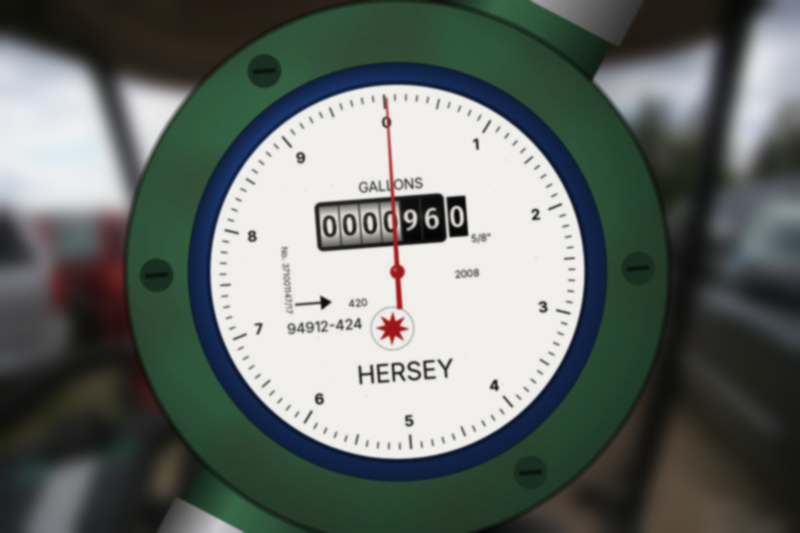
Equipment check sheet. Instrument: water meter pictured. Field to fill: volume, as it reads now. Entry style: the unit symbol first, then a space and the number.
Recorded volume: gal 960.0
